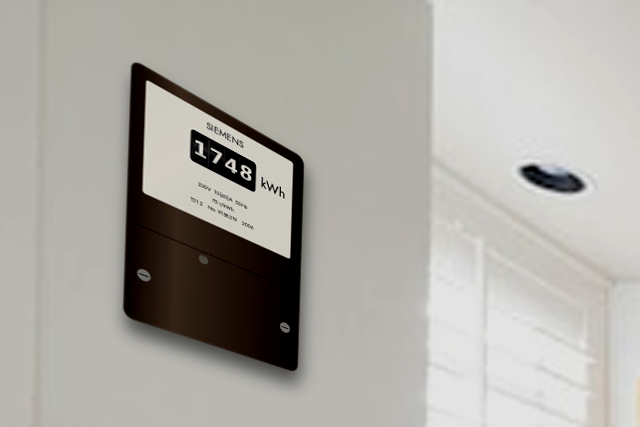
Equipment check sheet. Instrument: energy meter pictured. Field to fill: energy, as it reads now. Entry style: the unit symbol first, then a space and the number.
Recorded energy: kWh 1748
